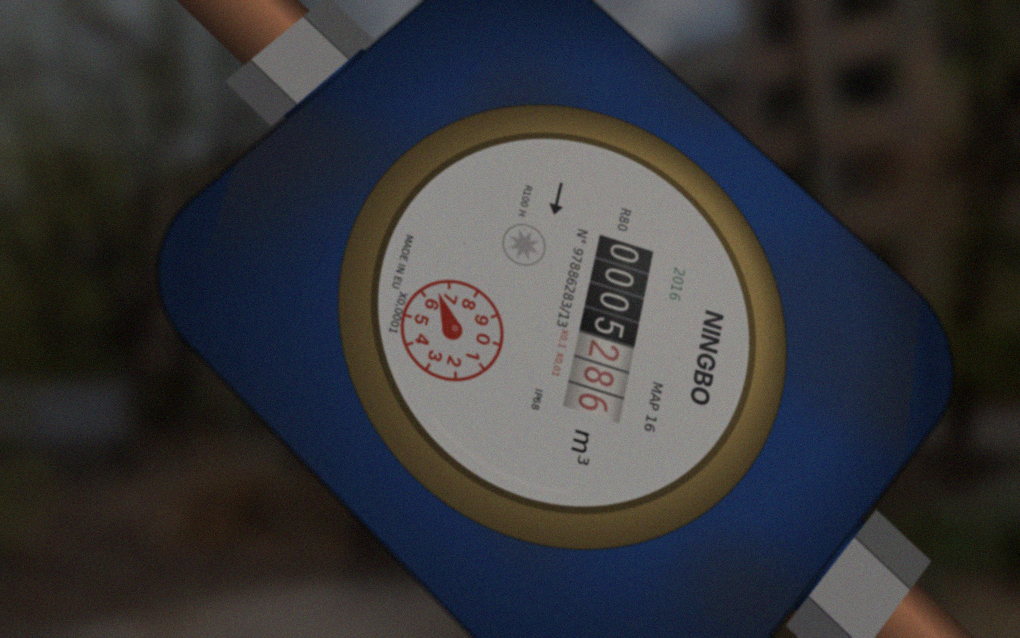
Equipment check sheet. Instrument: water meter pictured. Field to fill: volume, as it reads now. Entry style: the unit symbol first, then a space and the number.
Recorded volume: m³ 5.2866
